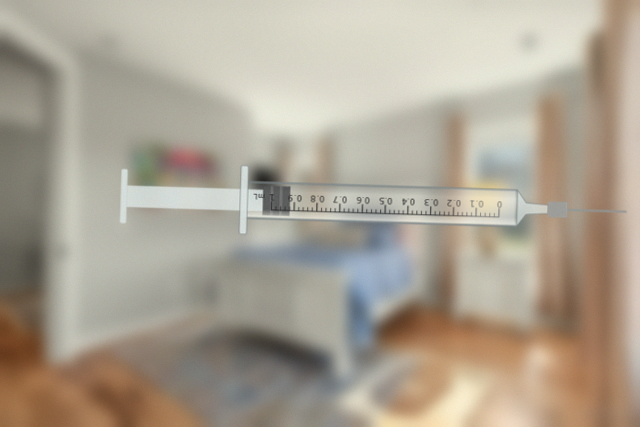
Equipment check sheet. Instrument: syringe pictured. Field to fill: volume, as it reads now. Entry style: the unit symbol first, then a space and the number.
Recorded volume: mL 0.92
